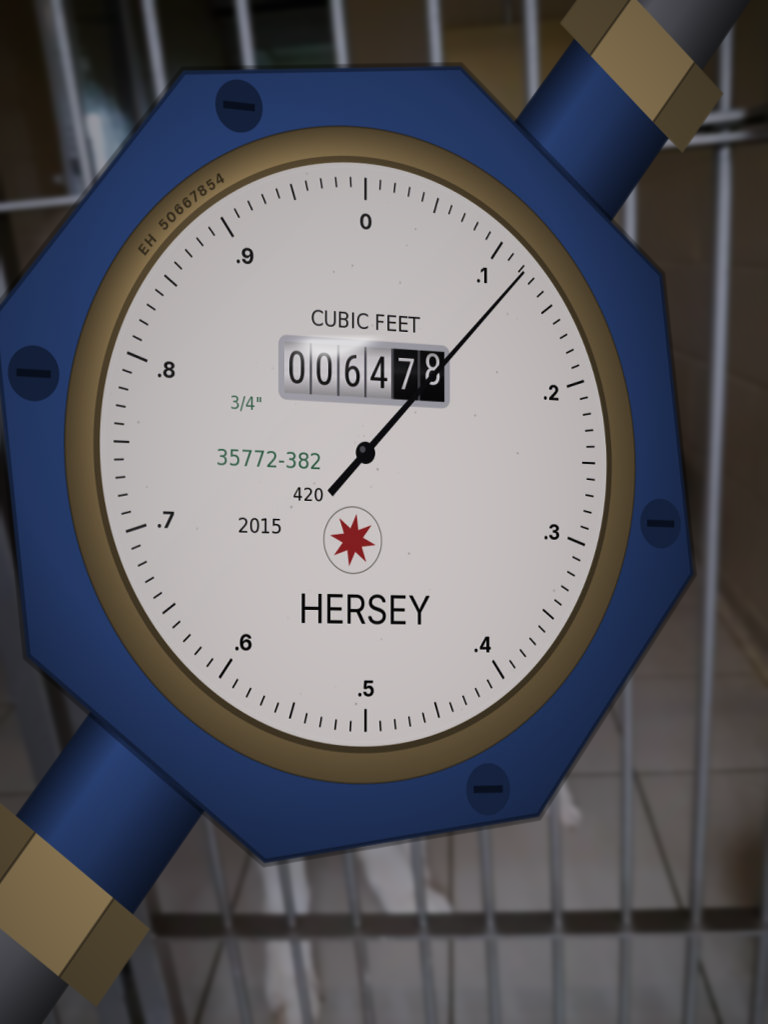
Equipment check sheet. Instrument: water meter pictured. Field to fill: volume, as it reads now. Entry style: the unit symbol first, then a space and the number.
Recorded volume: ft³ 6478.12
